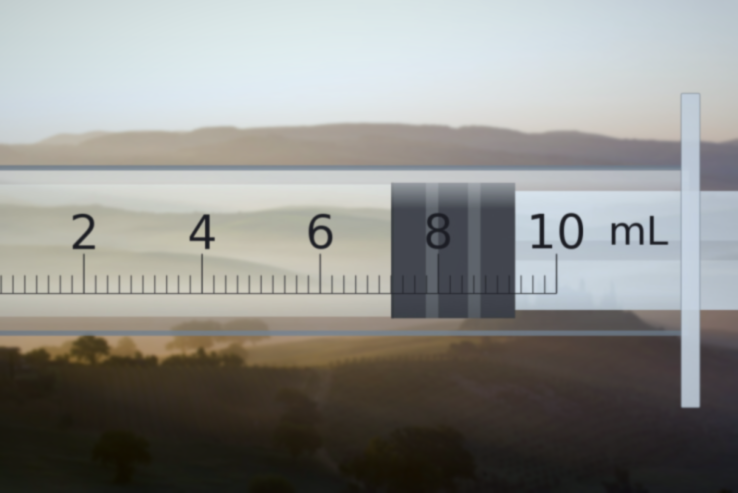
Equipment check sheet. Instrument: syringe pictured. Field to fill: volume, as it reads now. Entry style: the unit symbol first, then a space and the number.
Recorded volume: mL 7.2
